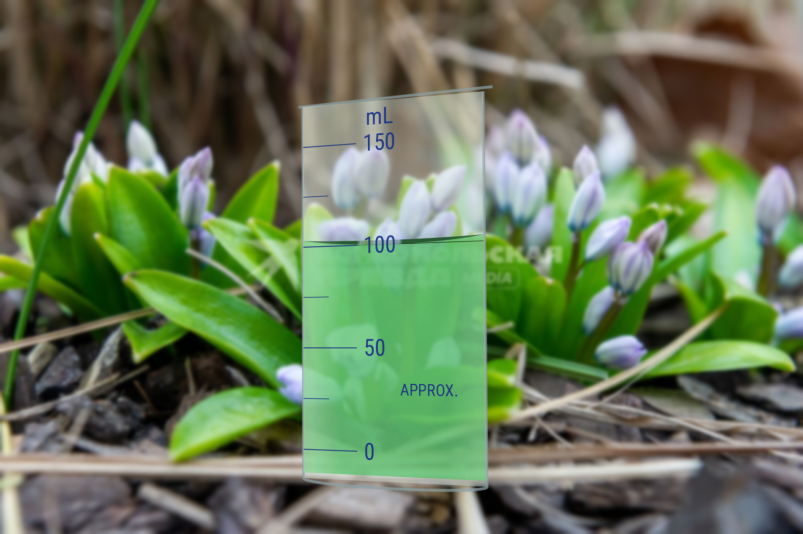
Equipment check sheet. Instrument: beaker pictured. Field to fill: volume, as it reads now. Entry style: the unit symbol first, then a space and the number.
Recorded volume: mL 100
